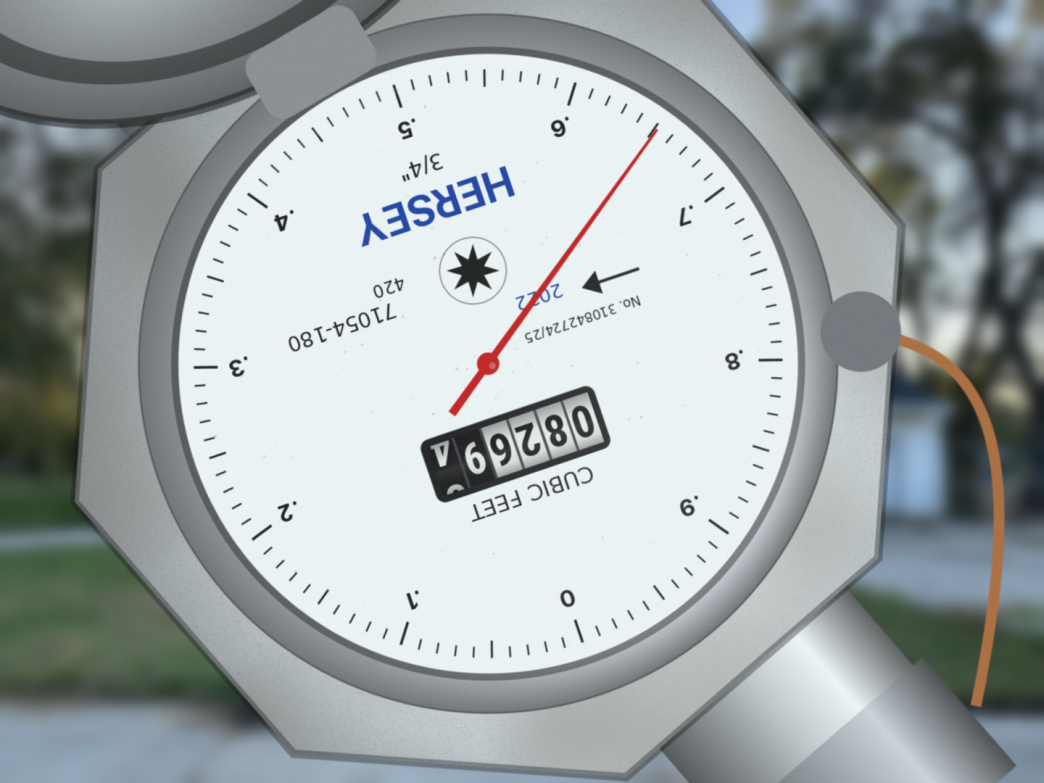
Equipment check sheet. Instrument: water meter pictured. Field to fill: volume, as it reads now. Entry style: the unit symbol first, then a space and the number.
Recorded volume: ft³ 82693.65
